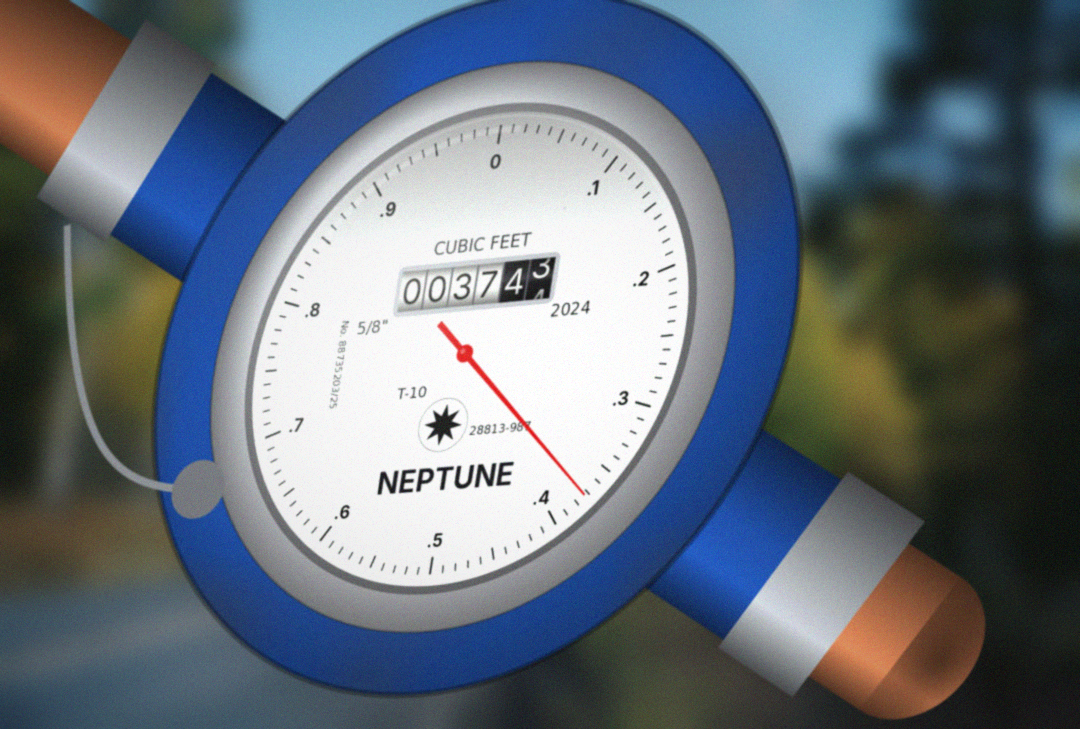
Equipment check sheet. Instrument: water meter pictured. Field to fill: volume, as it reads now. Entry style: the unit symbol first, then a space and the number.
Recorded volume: ft³ 3743.37
